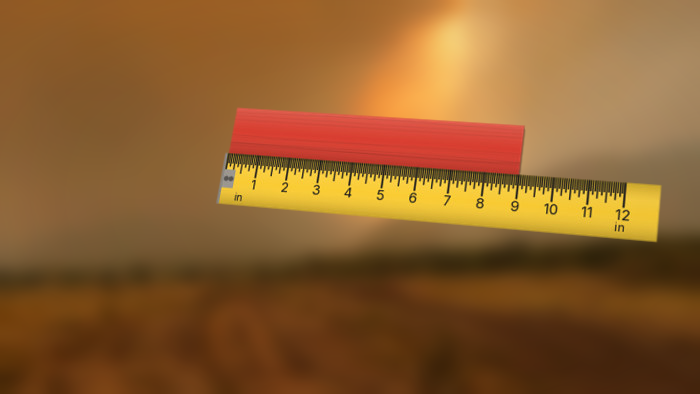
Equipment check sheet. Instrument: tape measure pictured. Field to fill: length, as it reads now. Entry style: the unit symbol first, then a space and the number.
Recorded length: in 9
